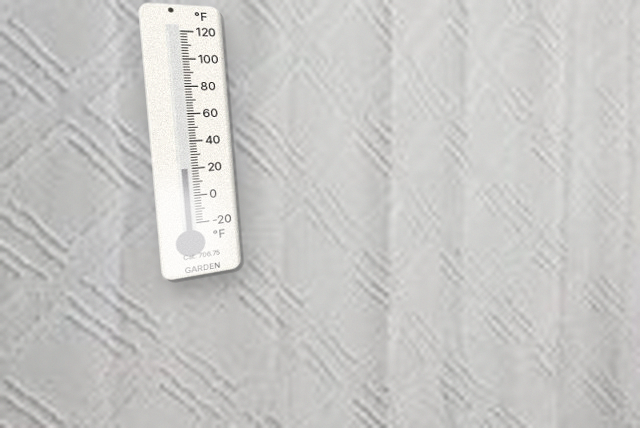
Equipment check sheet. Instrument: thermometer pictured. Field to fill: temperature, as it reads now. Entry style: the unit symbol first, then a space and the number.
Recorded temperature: °F 20
